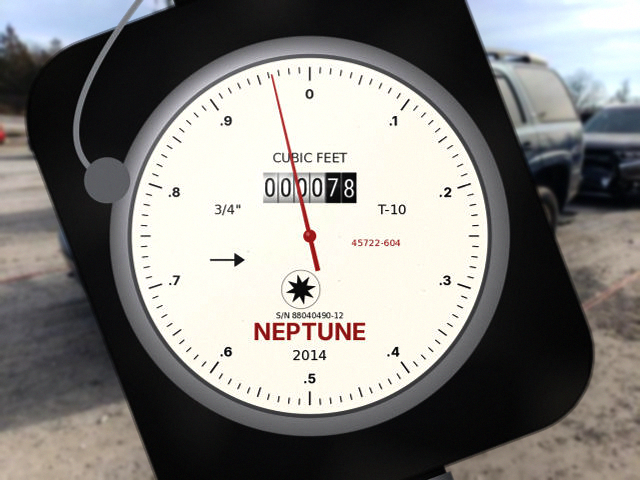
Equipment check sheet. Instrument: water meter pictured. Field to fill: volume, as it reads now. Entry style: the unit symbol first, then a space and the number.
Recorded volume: ft³ 77.96
